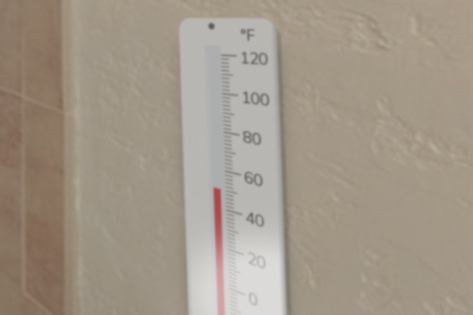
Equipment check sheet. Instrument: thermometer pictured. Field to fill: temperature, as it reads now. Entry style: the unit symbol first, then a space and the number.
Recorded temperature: °F 50
